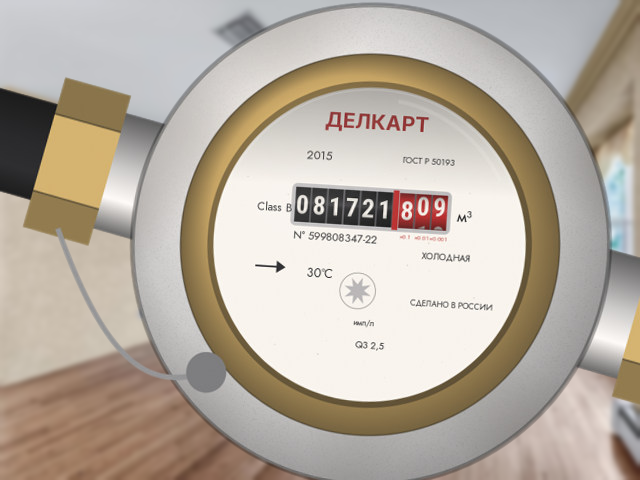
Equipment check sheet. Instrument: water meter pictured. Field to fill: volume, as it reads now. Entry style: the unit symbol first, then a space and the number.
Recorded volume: m³ 81721.809
